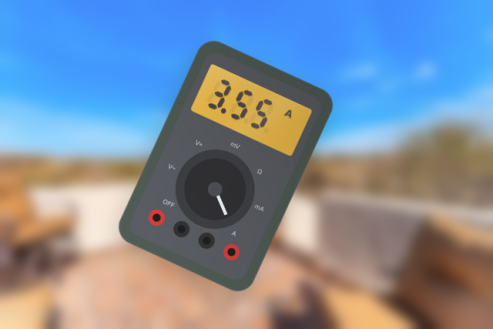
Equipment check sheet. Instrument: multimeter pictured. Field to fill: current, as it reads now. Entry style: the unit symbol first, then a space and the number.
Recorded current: A 3.55
